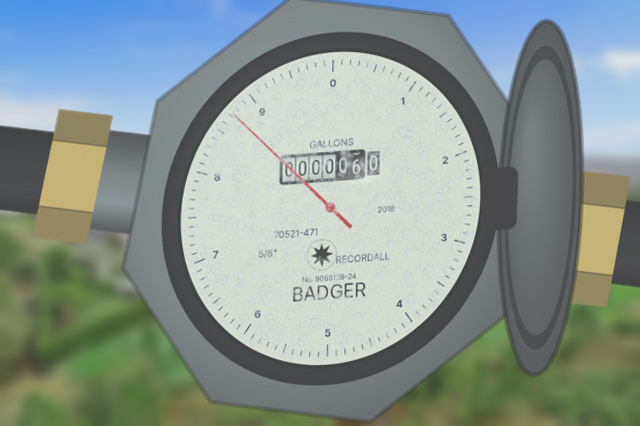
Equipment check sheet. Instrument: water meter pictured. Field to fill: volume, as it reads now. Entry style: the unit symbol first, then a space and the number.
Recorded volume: gal 58.7
